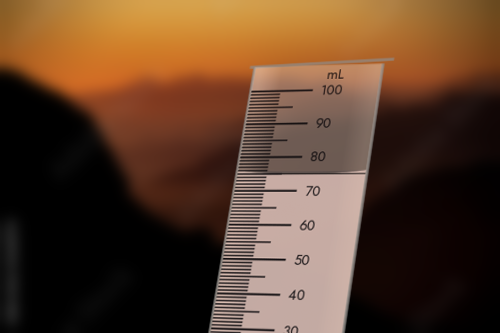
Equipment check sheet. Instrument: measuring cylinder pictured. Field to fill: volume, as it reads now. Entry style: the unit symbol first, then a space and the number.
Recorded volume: mL 75
